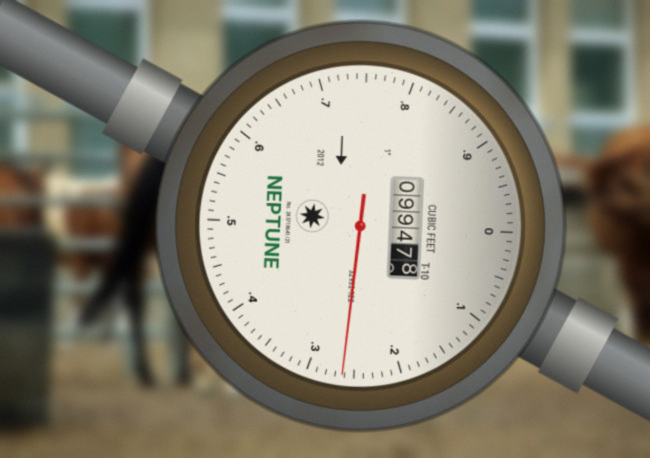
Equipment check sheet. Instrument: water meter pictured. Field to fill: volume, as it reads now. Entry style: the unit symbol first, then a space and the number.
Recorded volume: ft³ 99478.26
